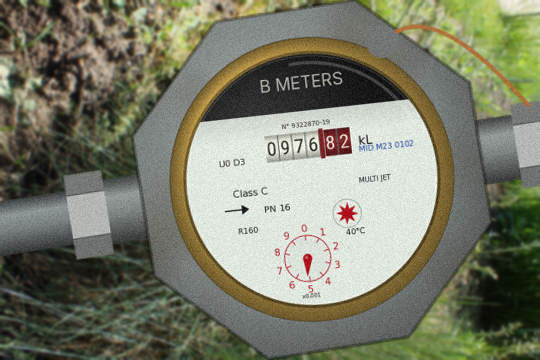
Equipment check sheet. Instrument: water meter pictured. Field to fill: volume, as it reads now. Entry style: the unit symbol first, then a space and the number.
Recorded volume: kL 976.825
